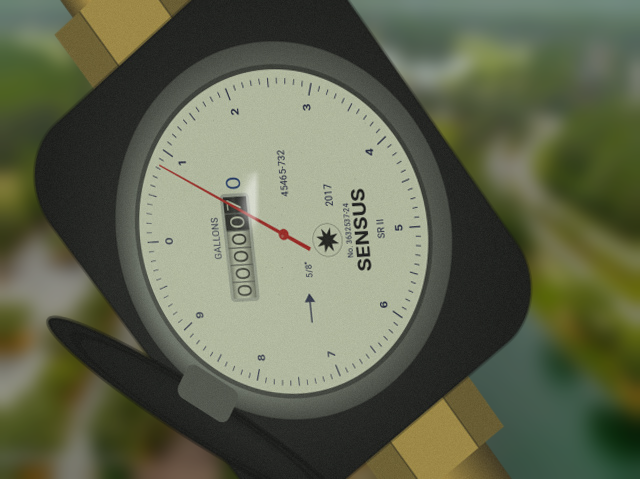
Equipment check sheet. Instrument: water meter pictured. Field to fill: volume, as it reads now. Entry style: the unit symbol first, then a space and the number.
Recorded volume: gal 70.8
